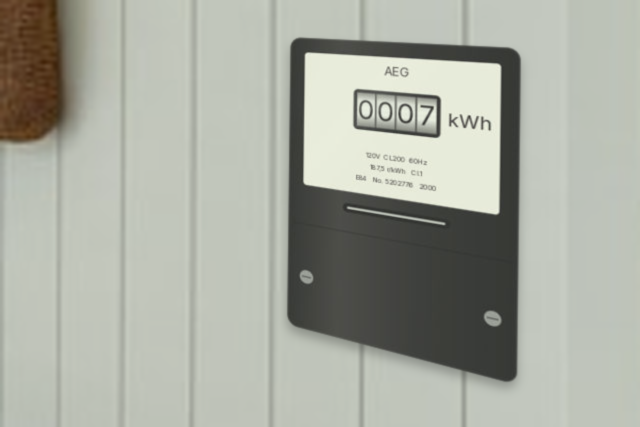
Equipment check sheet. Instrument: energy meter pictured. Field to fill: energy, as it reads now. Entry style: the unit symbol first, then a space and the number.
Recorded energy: kWh 7
